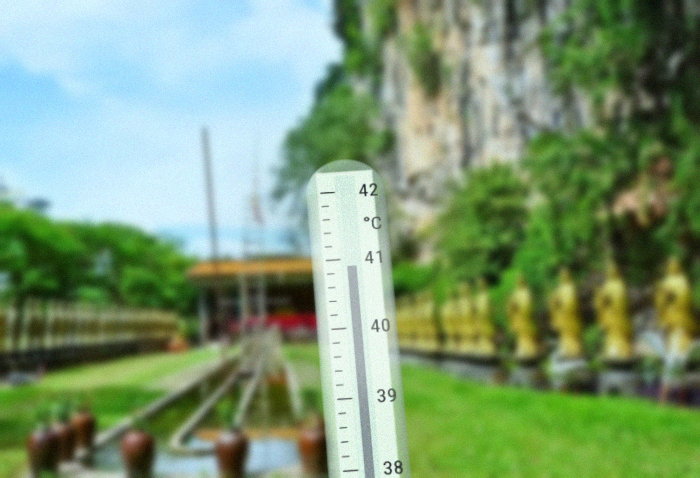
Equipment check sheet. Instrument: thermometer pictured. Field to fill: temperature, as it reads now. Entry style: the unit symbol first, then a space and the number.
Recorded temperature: °C 40.9
